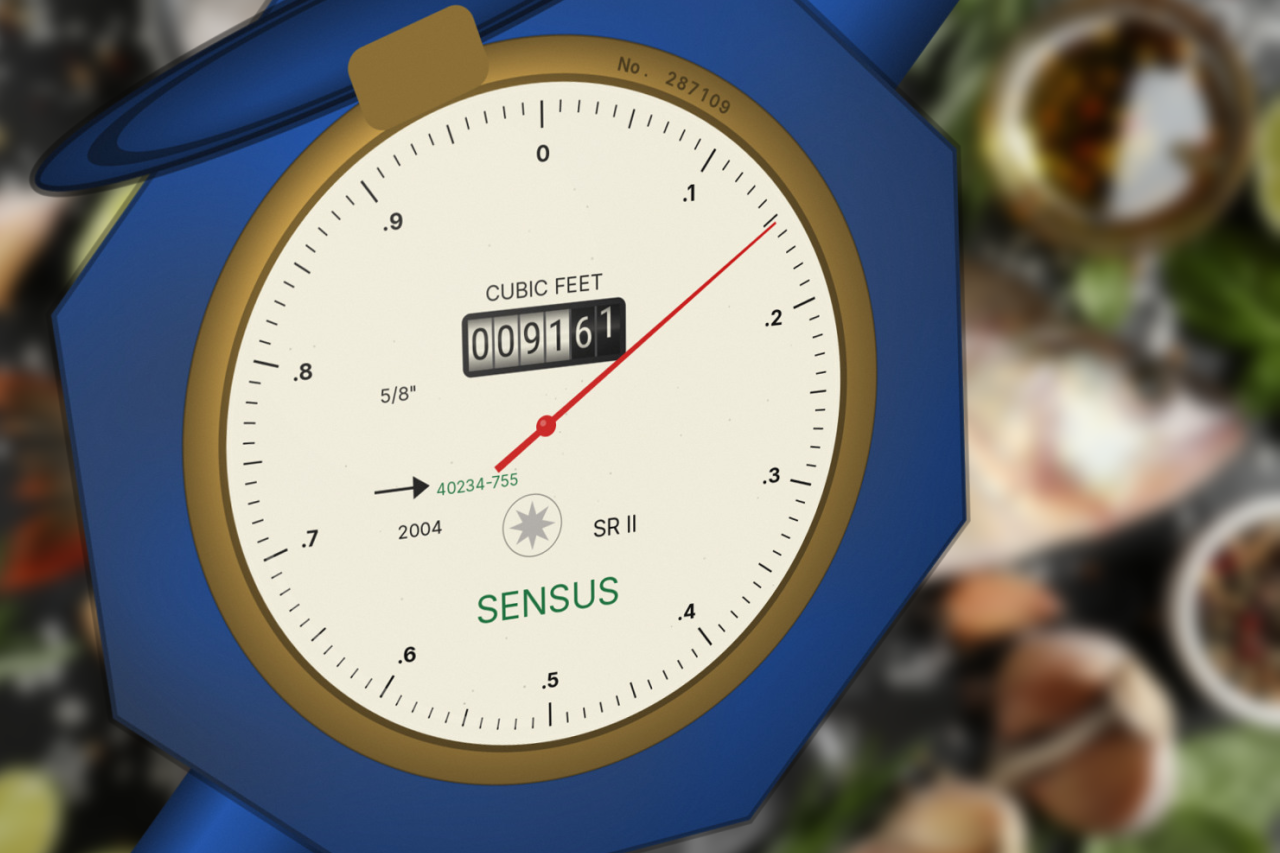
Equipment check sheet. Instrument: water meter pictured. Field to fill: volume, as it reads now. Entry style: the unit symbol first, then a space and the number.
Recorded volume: ft³ 9161.15
